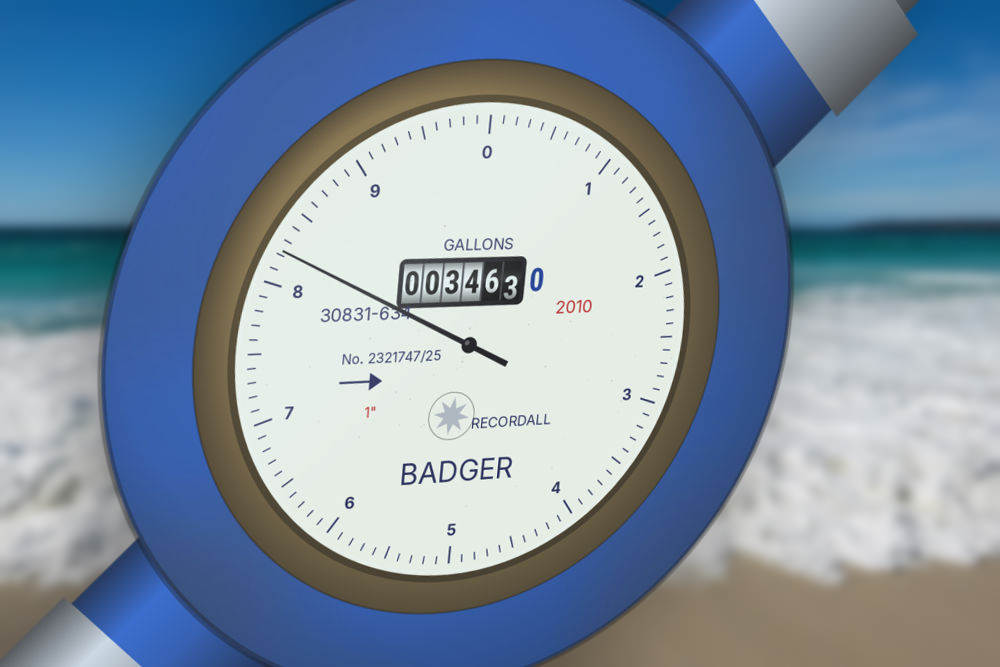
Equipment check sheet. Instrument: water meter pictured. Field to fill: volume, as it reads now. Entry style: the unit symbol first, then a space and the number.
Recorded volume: gal 34628.2
